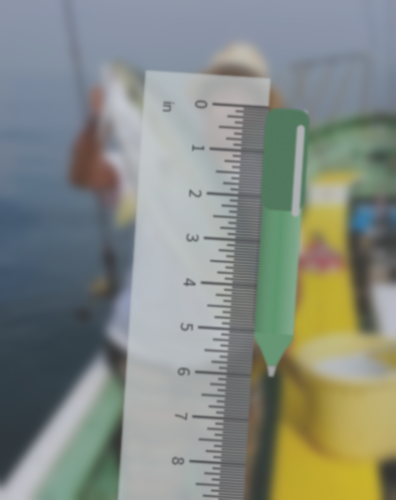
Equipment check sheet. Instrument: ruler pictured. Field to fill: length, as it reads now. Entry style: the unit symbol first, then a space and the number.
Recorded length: in 6
